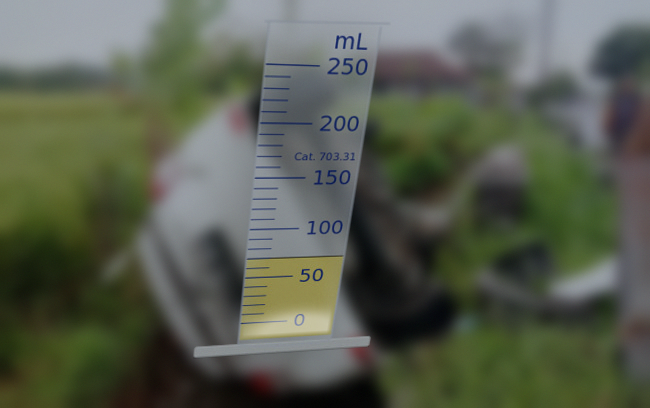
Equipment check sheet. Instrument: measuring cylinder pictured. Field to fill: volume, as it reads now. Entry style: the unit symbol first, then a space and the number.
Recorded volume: mL 70
